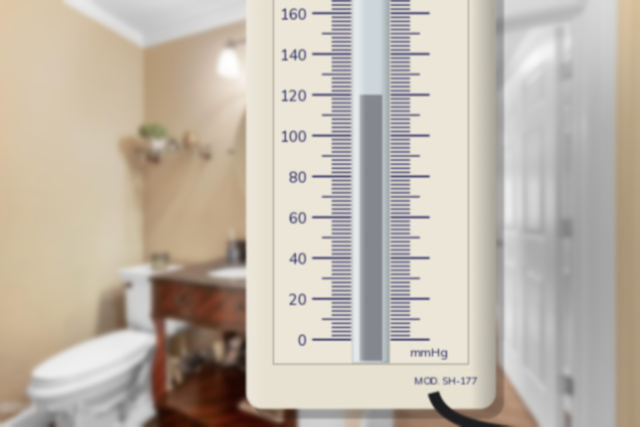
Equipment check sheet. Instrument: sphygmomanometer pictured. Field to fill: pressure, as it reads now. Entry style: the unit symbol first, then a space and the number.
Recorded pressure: mmHg 120
